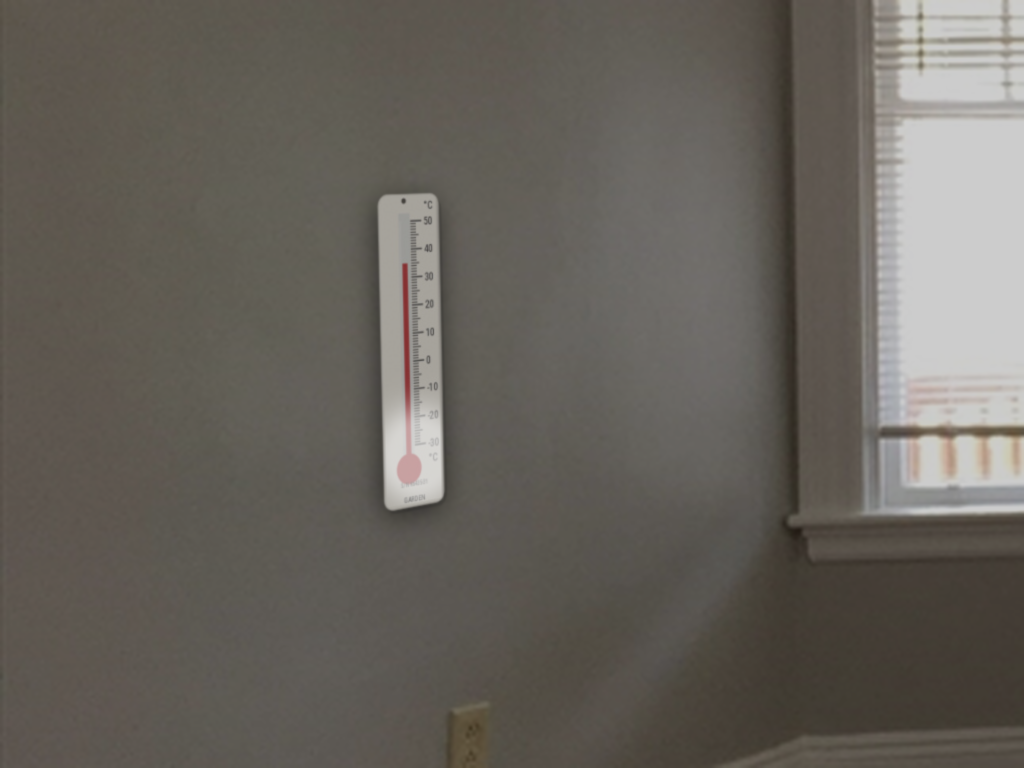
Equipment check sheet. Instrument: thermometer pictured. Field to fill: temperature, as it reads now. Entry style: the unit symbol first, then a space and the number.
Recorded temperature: °C 35
